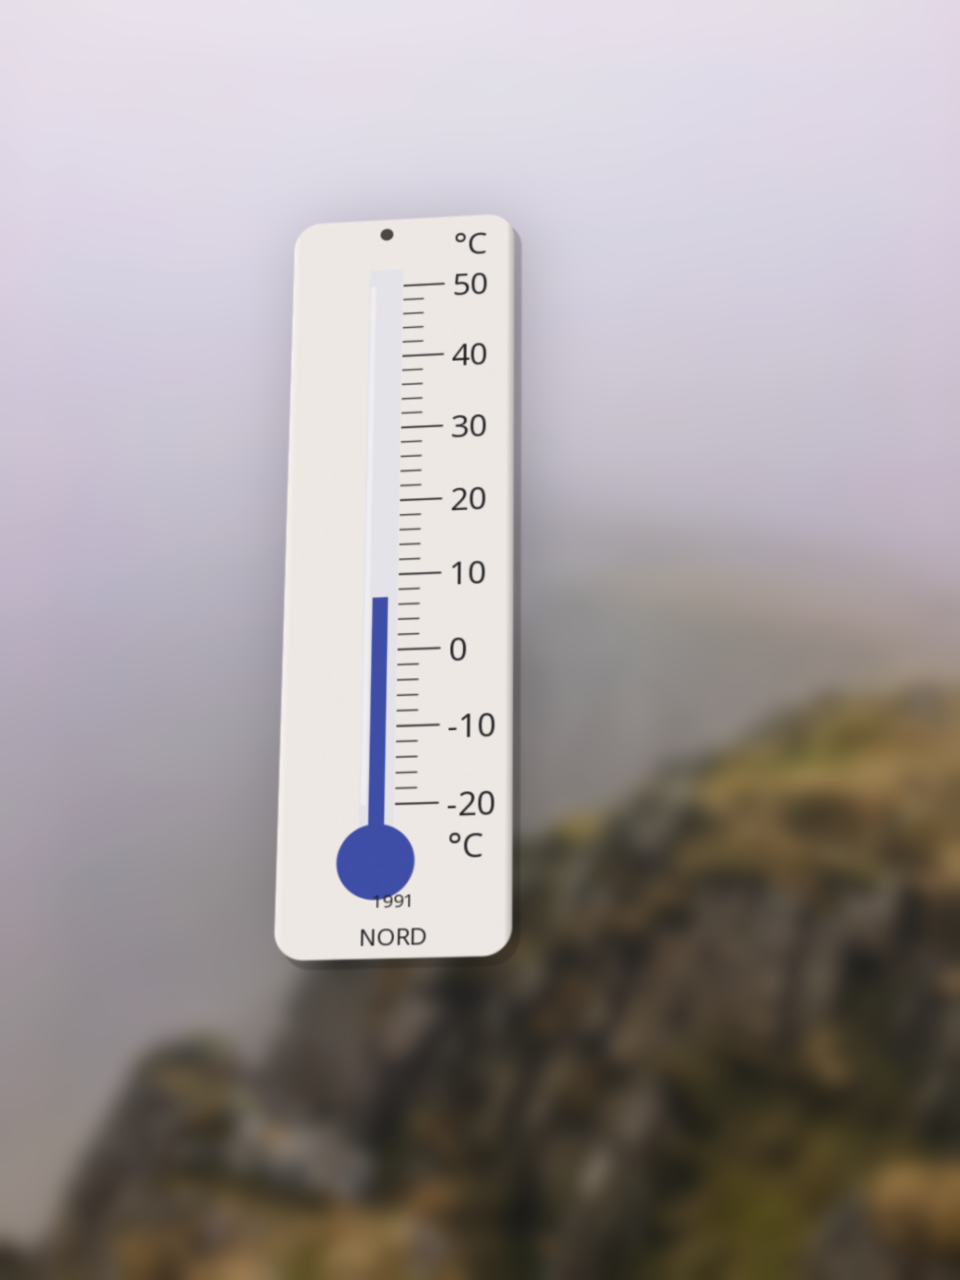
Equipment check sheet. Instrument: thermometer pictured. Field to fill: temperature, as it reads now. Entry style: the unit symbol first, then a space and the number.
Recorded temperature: °C 7
